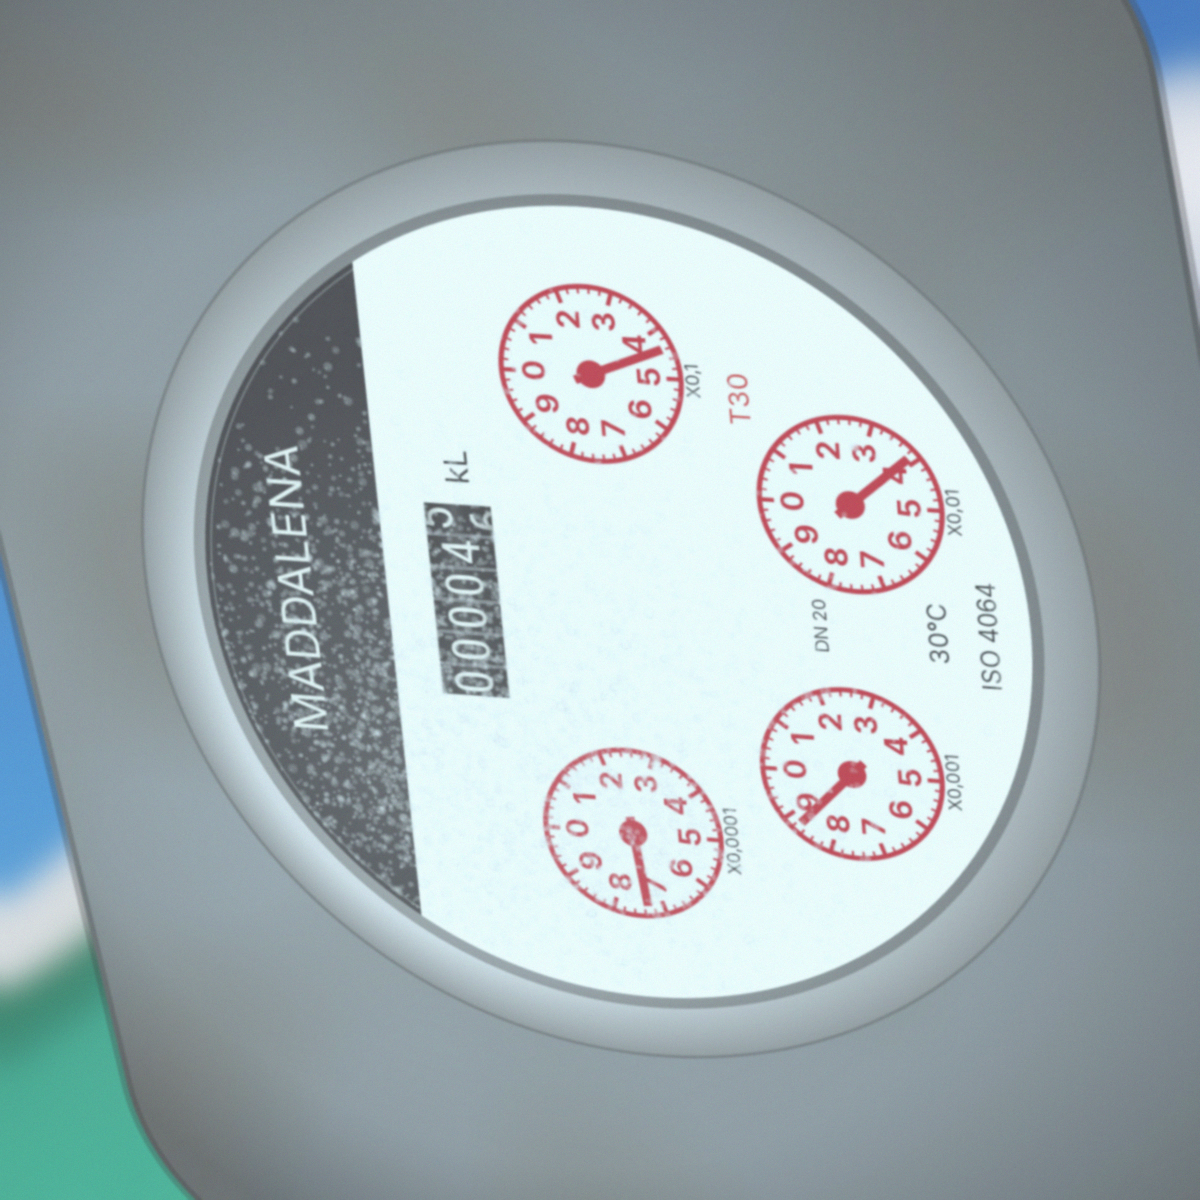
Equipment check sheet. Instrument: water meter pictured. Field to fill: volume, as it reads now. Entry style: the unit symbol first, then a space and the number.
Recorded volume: kL 45.4387
